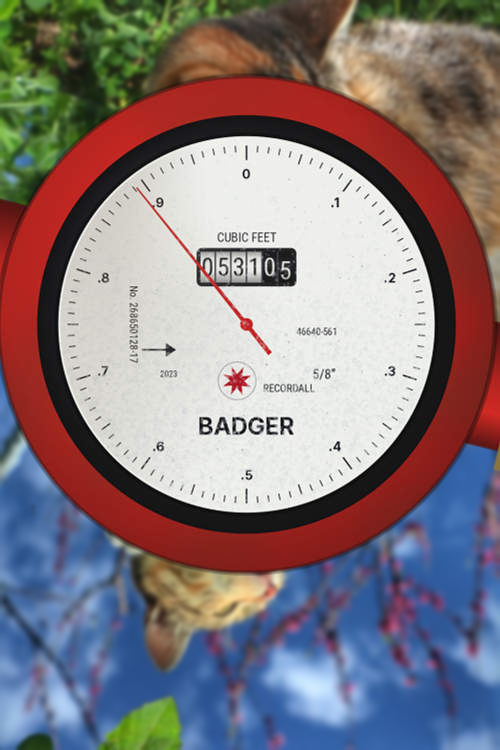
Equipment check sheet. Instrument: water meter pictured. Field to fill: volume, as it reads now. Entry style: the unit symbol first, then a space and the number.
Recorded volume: ft³ 53104.89
